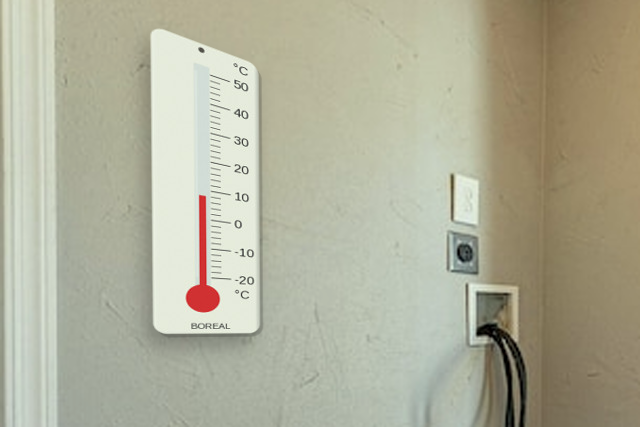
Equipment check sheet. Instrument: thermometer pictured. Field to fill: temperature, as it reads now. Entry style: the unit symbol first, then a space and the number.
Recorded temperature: °C 8
